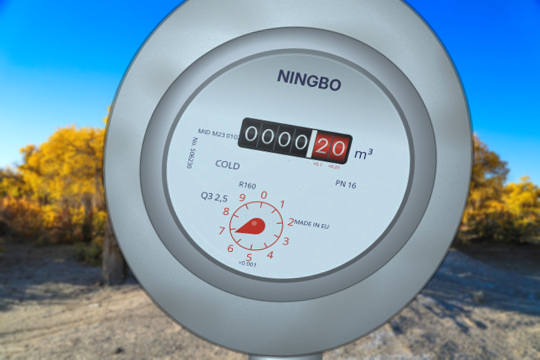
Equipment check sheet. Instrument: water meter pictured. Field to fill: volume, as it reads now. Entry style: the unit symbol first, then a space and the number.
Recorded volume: m³ 0.206
